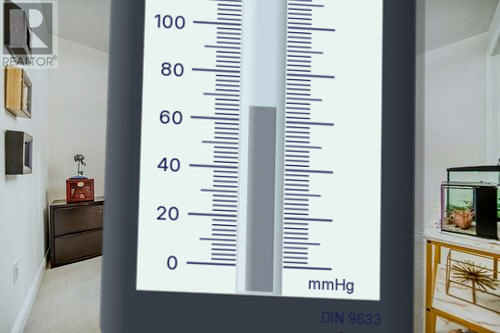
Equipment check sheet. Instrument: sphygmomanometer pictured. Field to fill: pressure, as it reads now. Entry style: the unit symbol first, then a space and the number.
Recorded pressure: mmHg 66
